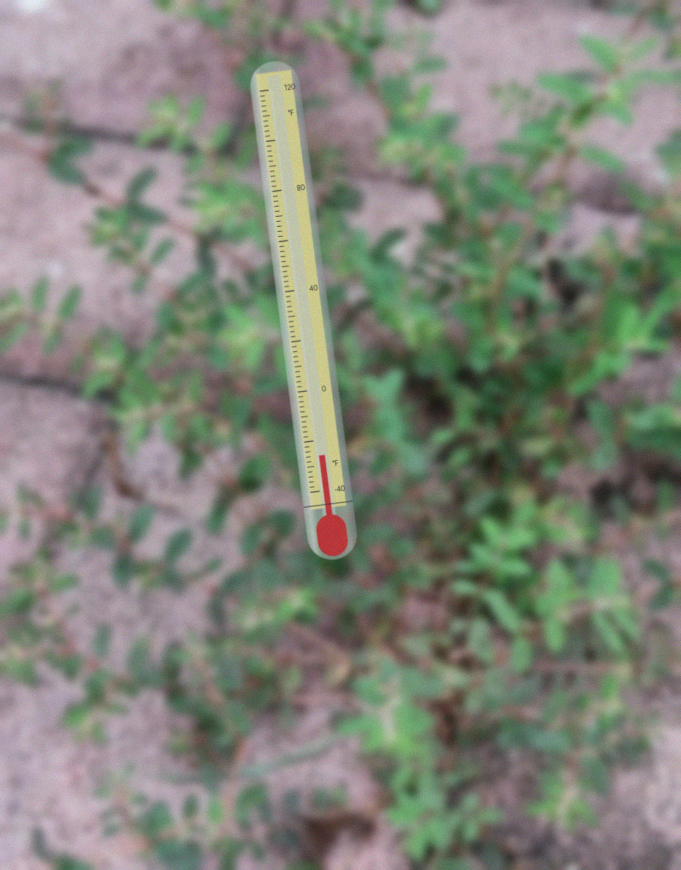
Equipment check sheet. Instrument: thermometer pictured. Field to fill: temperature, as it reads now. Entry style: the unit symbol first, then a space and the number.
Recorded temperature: °F -26
